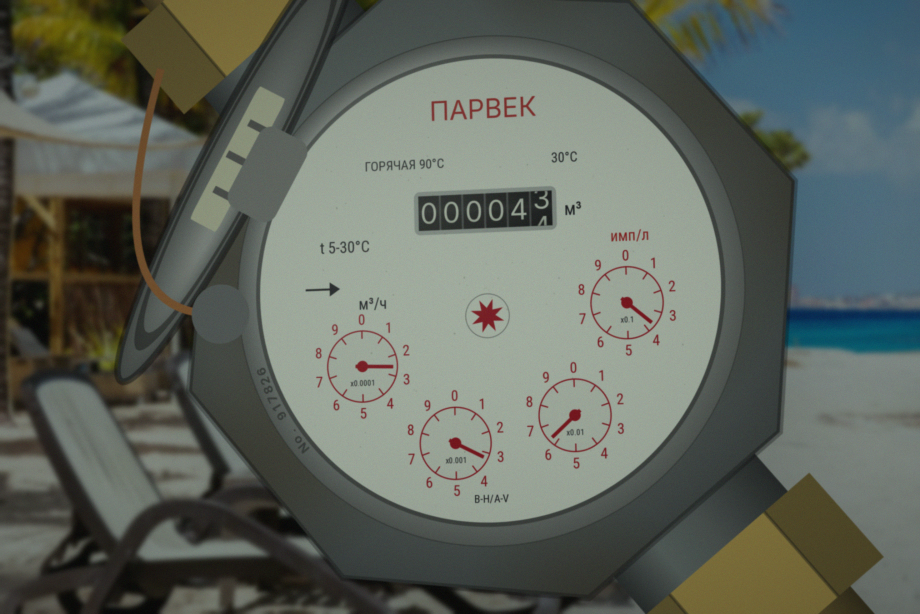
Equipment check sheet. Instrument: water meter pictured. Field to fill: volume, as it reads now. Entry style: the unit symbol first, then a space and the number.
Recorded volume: m³ 43.3632
